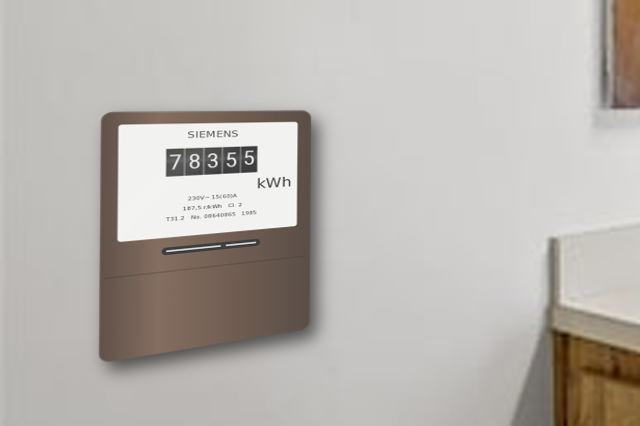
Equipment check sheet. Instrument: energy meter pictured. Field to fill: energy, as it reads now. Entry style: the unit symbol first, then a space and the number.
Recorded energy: kWh 78355
